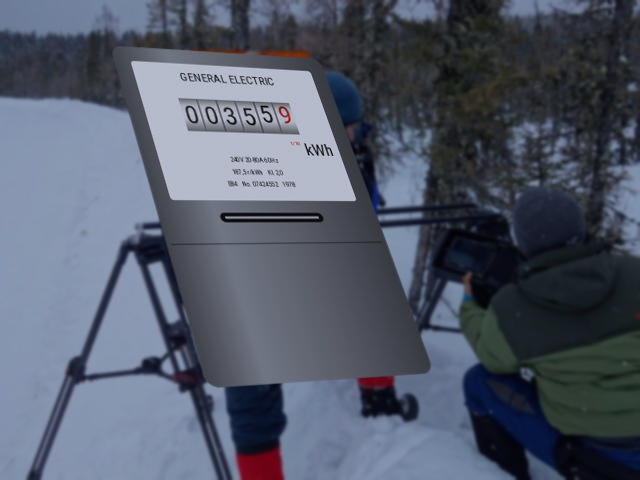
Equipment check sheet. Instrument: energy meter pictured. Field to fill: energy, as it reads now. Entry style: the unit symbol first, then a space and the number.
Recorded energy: kWh 355.9
